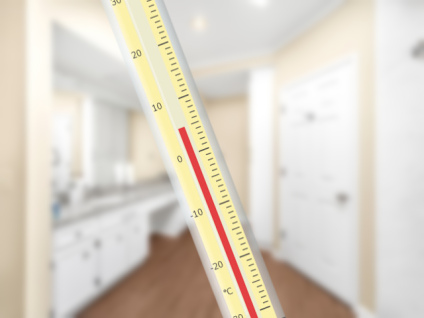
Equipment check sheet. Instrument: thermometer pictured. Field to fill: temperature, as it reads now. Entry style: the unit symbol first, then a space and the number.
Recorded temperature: °C 5
